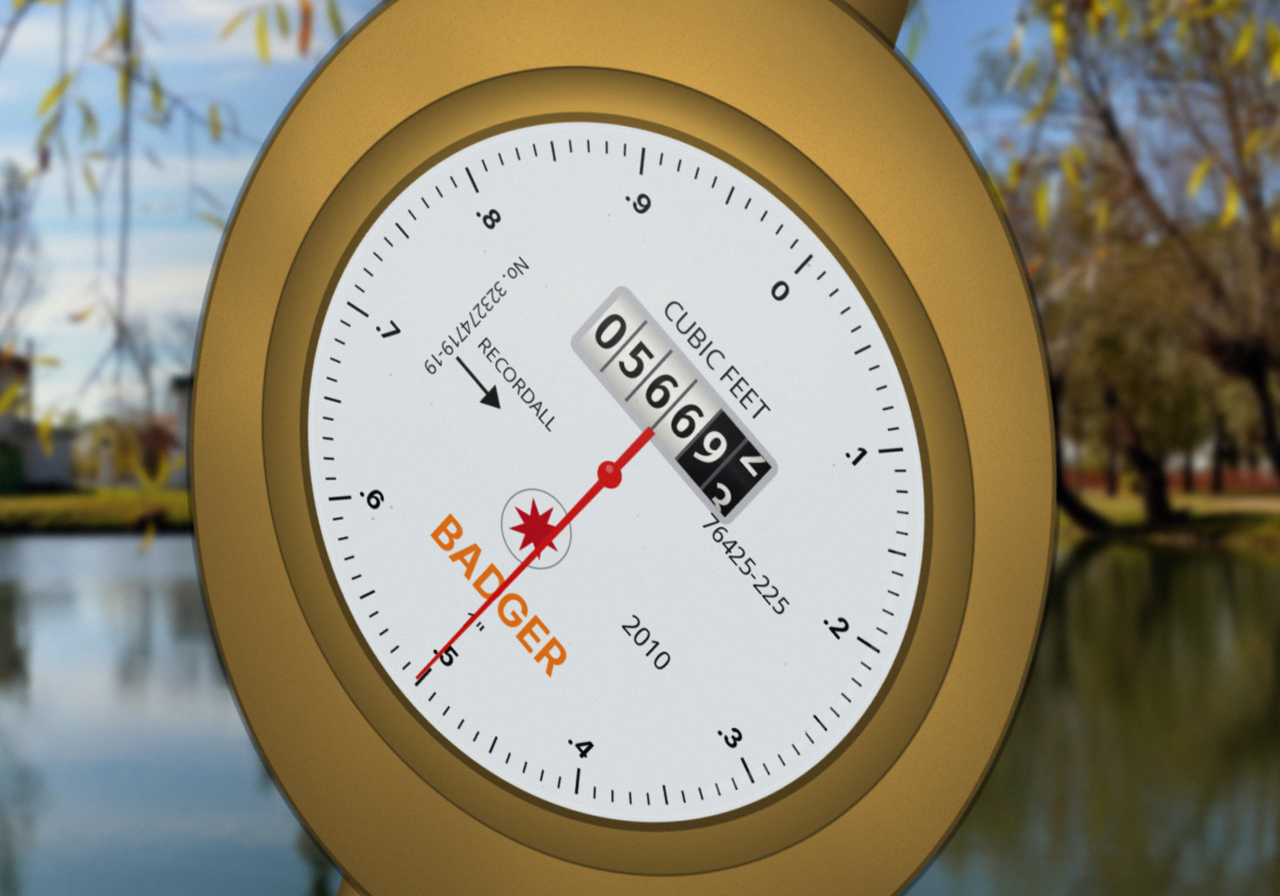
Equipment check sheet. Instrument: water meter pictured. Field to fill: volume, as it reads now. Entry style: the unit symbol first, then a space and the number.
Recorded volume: ft³ 56692.50
